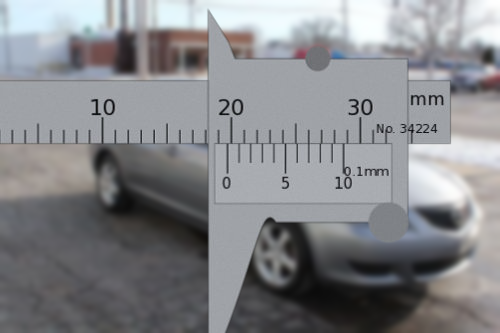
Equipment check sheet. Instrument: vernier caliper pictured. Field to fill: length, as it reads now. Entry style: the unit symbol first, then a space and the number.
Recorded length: mm 19.7
